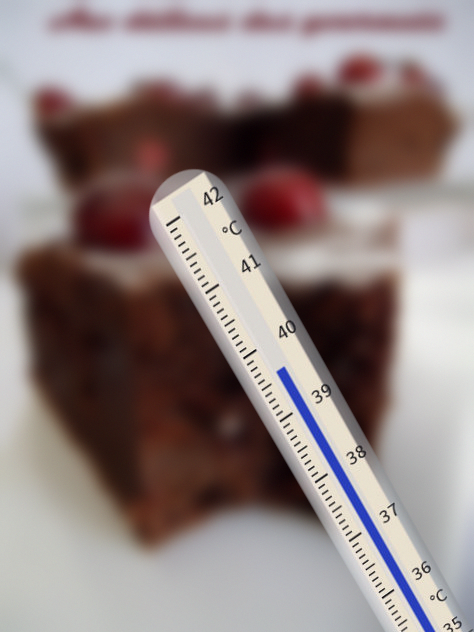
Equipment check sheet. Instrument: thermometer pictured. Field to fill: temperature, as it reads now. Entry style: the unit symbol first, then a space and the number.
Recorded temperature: °C 39.6
